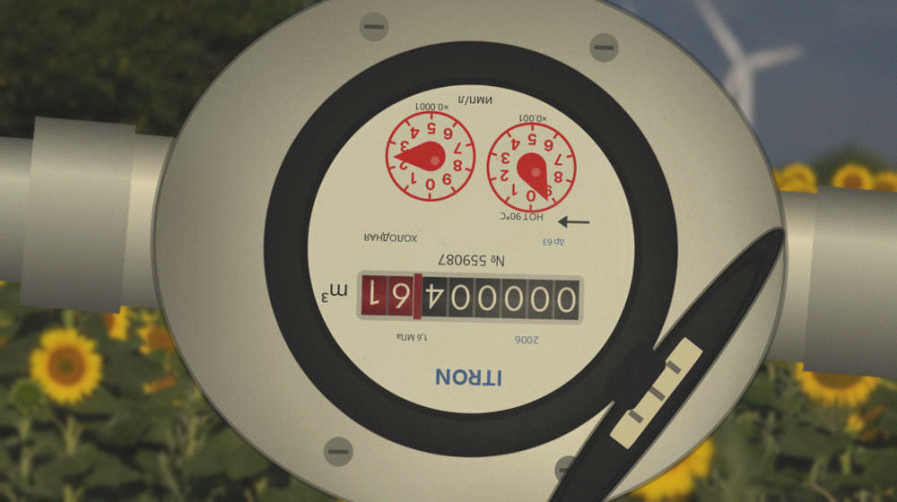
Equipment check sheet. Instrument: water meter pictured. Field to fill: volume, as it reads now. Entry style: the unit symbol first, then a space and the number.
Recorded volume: m³ 4.6092
